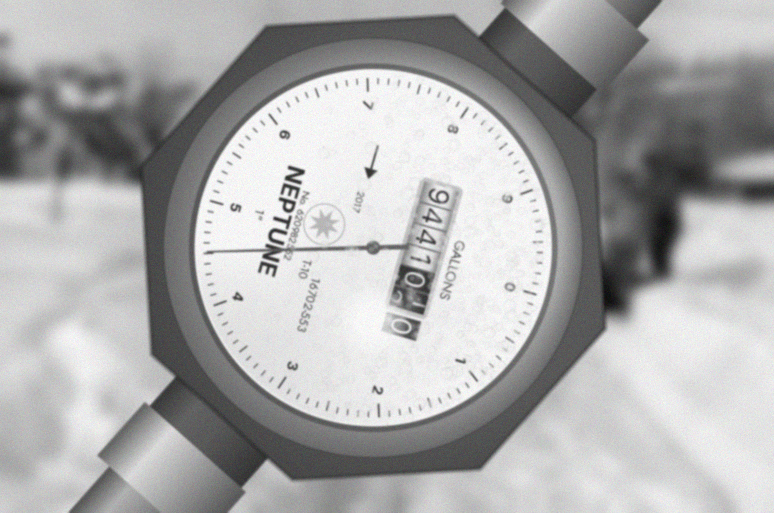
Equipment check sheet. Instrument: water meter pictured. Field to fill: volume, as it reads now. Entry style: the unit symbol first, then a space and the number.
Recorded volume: gal 9441014.5
